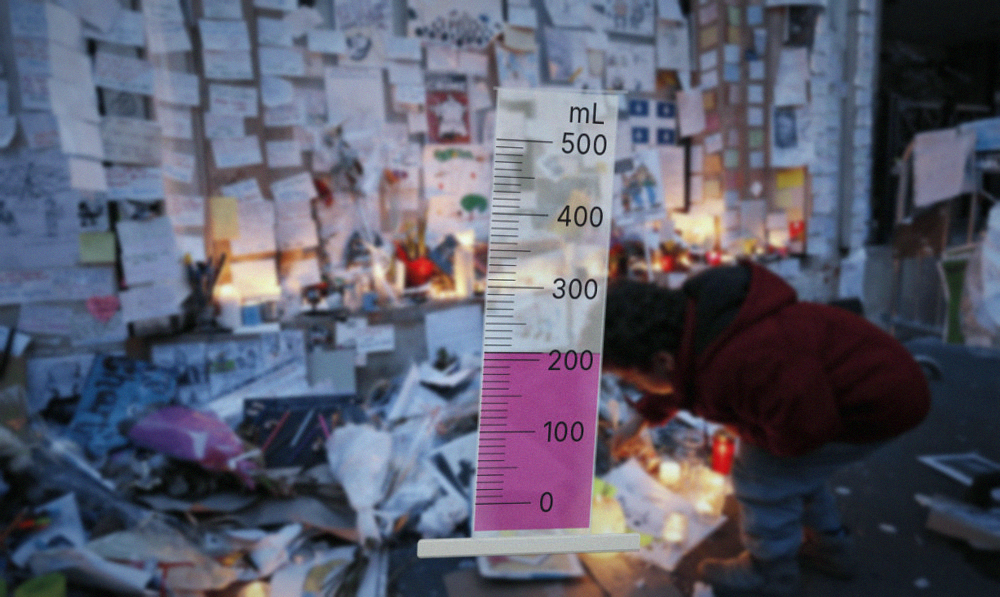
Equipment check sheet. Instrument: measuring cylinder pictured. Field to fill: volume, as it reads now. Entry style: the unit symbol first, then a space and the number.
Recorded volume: mL 210
